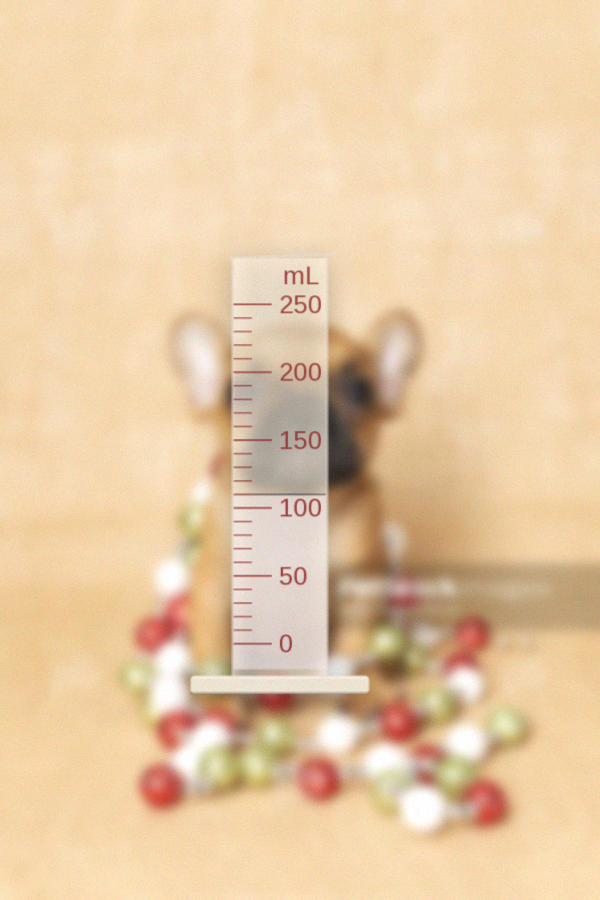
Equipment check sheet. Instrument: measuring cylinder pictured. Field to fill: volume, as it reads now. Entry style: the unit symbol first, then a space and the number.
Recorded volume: mL 110
